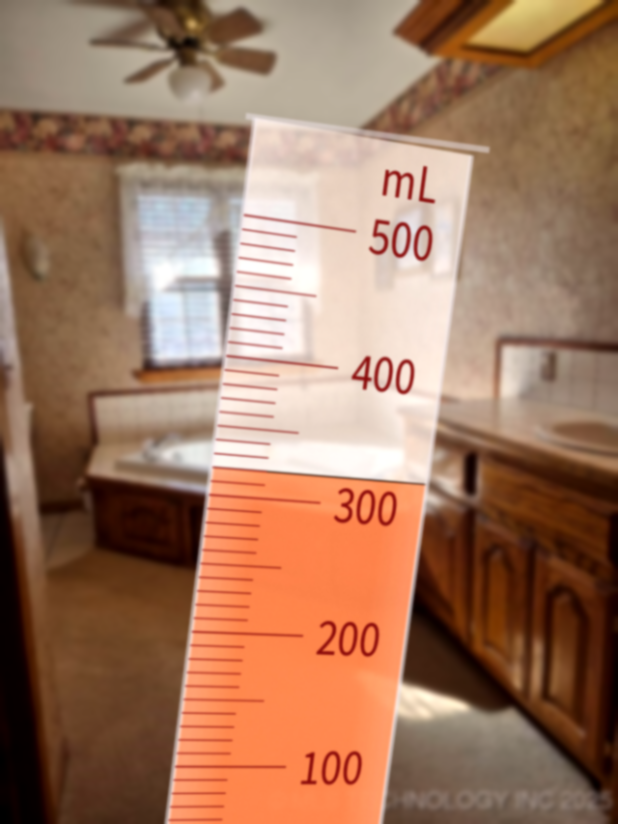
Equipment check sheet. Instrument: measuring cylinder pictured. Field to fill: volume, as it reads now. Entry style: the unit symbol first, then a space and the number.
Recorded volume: mL 320
